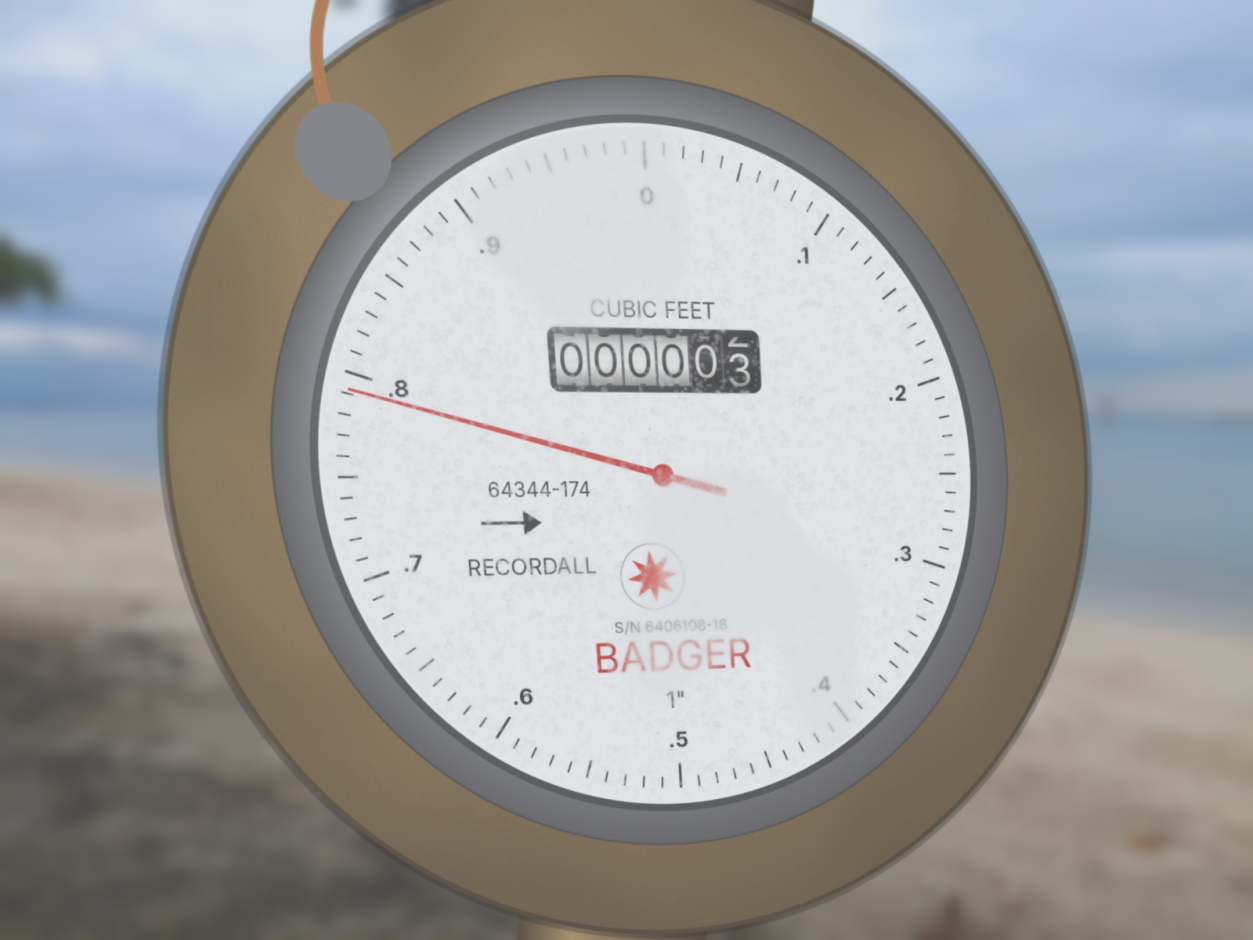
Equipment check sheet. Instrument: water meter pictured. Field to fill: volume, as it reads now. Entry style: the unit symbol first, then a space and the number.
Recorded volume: ft³ 2.79
